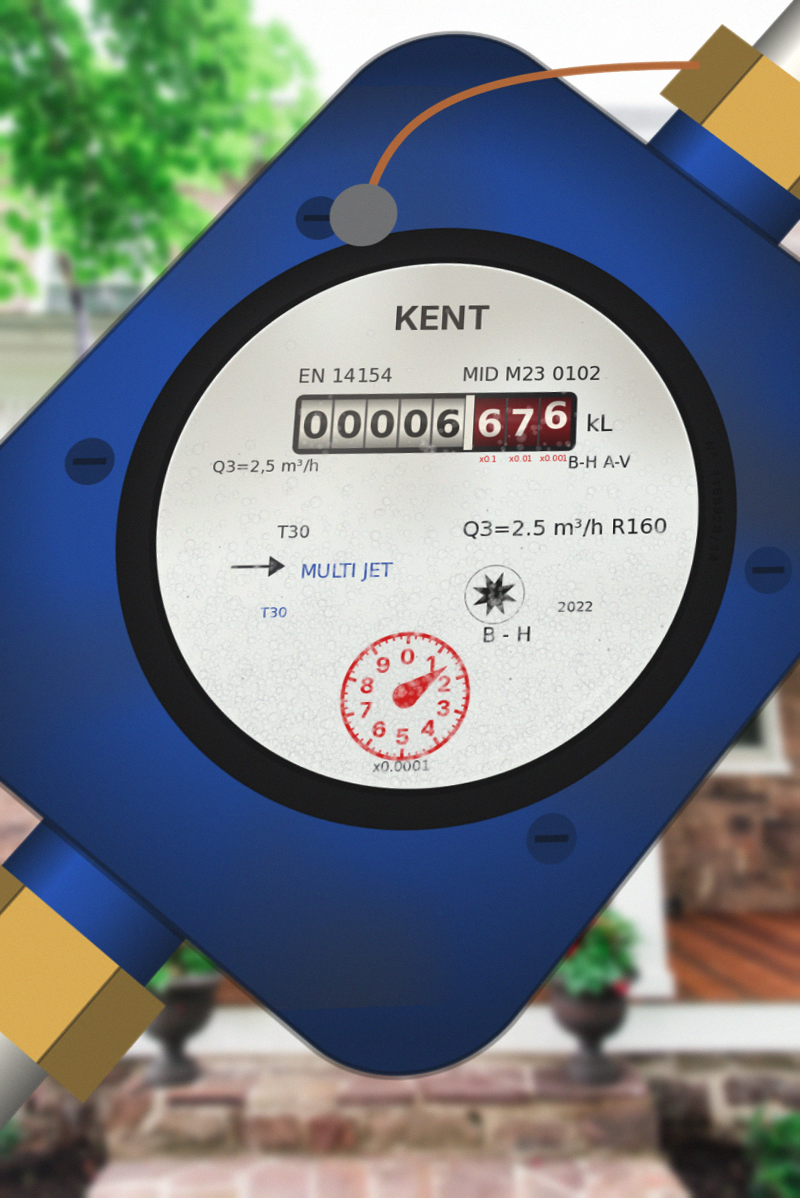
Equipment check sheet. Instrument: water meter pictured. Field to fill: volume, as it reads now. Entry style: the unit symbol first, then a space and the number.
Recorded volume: kL 6.6761
